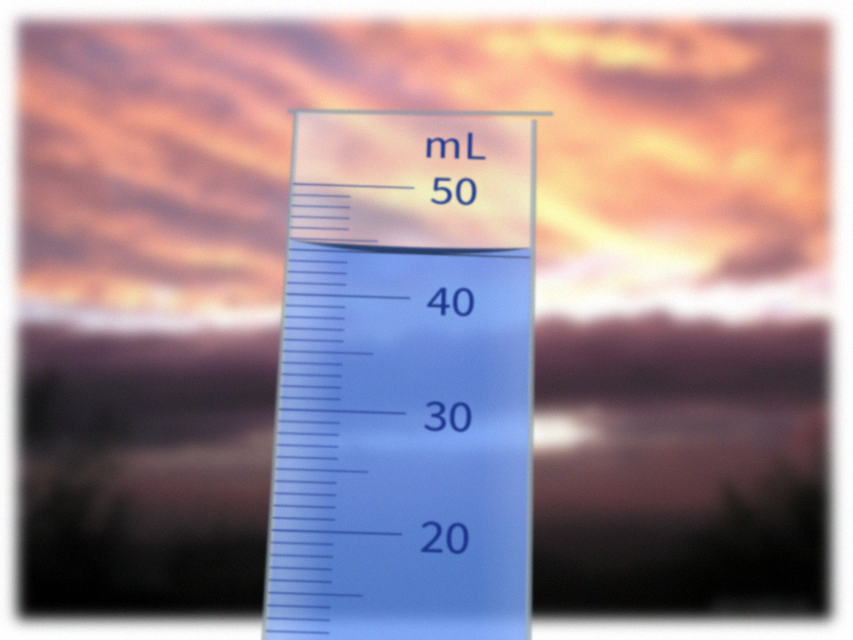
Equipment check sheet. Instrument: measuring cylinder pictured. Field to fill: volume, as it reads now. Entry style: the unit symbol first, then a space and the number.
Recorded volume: mL 44
